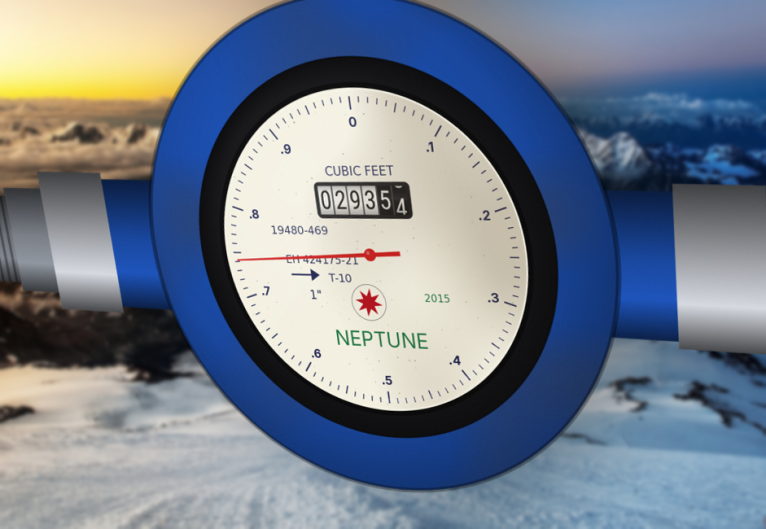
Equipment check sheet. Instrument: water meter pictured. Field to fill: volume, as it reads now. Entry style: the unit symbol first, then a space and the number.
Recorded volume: ft³ 29353.74
